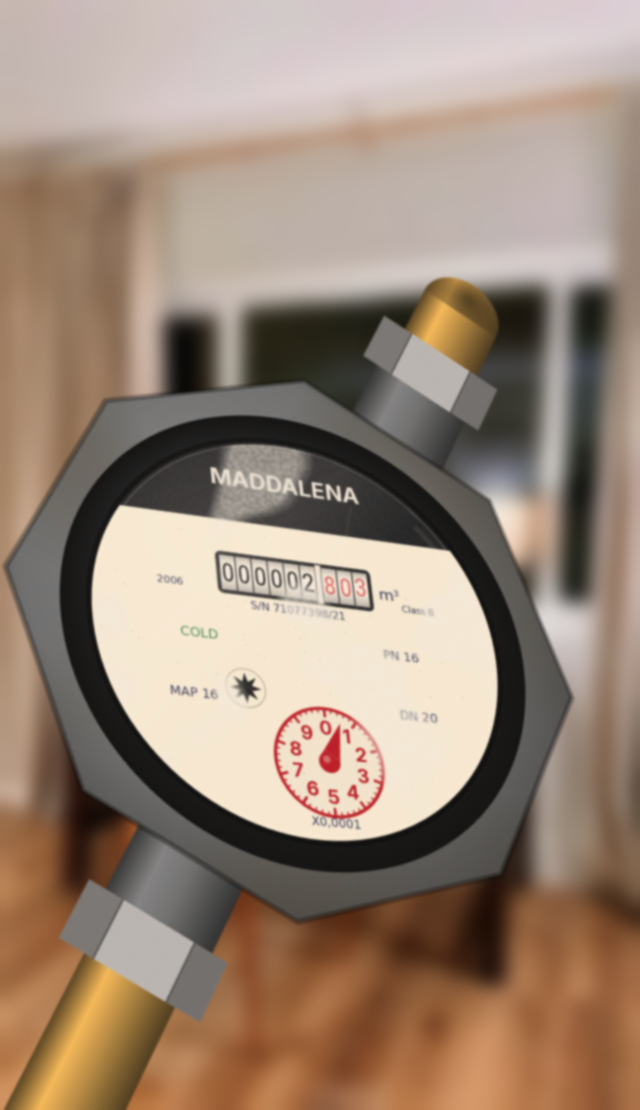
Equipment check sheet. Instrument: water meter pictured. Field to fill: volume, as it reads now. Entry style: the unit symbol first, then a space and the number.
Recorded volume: m³ 2.8030
